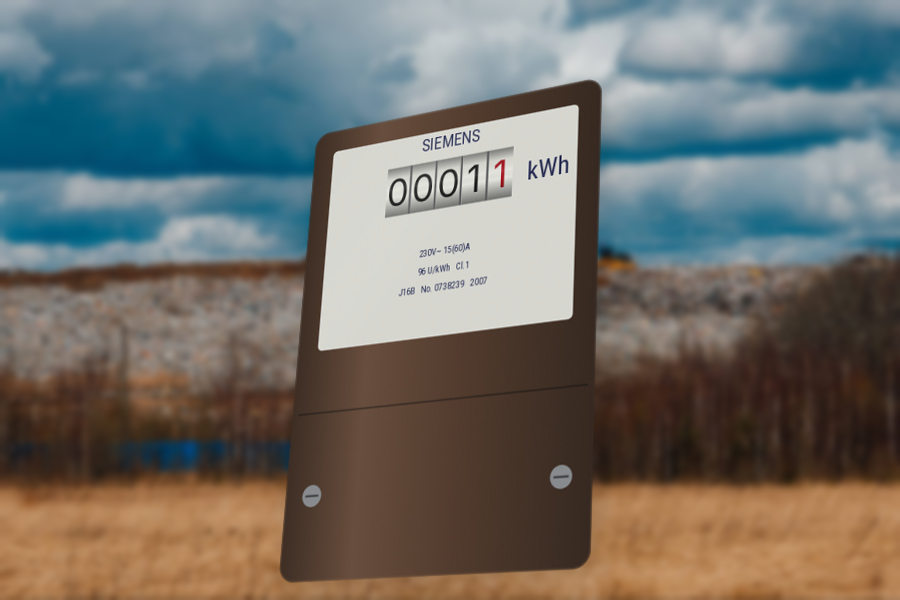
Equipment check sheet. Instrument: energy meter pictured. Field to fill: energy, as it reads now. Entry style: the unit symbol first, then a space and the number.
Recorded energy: kWh 1.1
